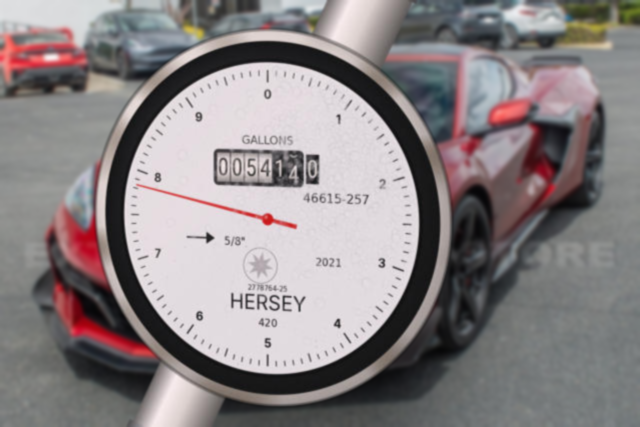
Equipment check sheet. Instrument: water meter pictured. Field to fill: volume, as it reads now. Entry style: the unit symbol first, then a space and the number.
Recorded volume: gal 54137.8
